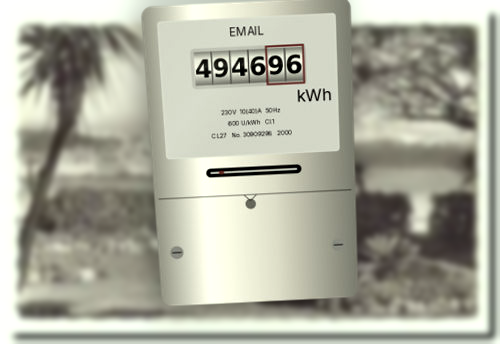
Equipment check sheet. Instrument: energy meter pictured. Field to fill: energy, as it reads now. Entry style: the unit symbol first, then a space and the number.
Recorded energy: kWh 4946.96
